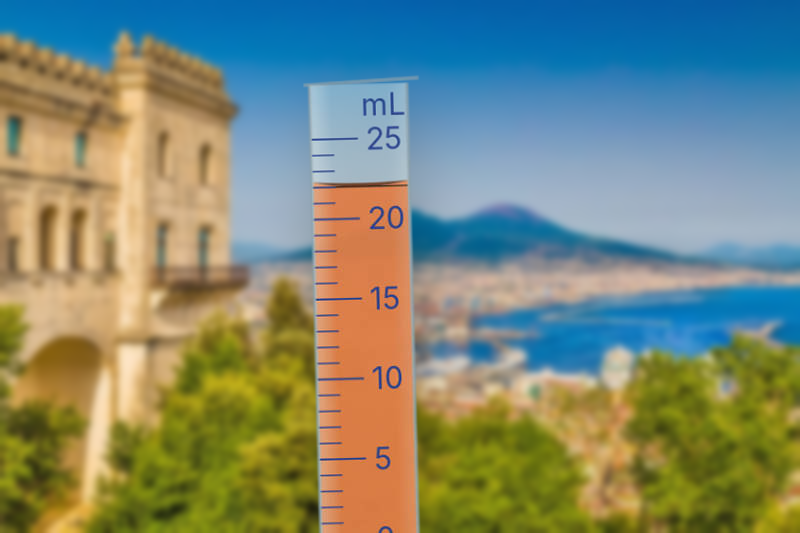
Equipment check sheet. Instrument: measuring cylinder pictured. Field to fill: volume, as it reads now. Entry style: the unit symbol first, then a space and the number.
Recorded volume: mL 22
